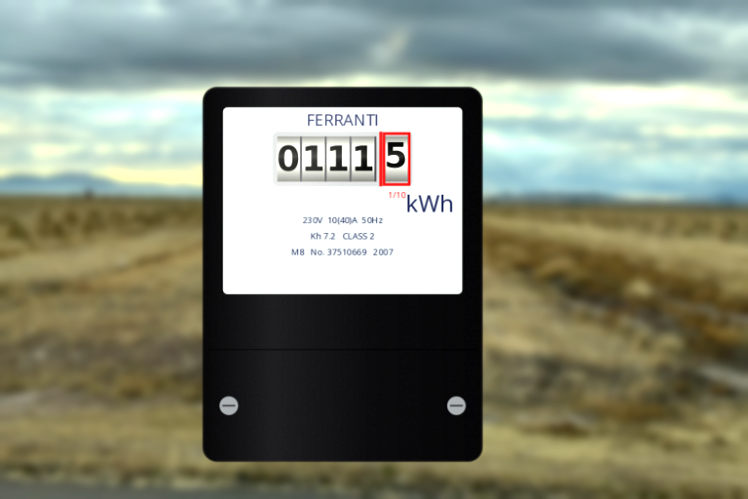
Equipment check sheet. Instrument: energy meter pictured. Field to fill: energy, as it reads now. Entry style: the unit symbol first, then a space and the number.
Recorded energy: kWh 111.5
